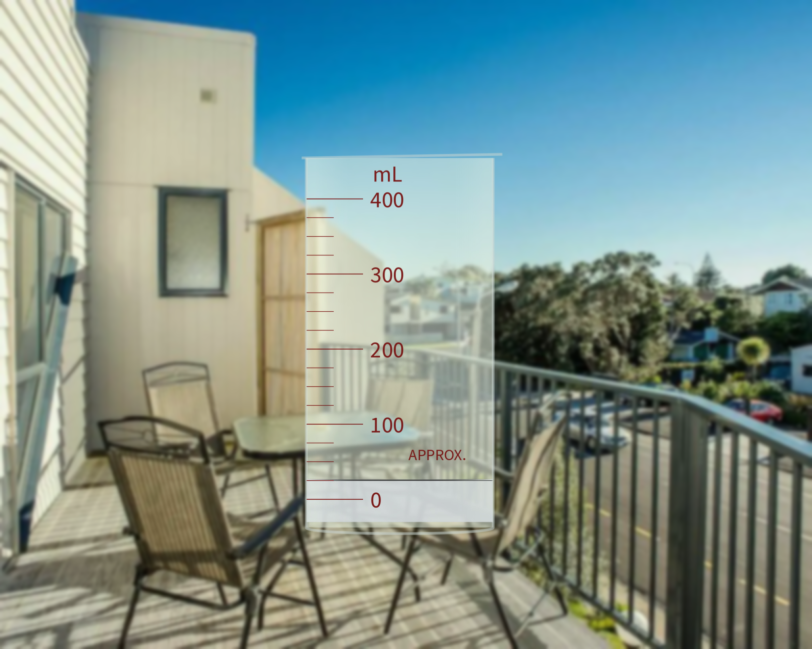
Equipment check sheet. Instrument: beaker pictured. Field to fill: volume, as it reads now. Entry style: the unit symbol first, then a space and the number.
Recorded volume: mL 25
